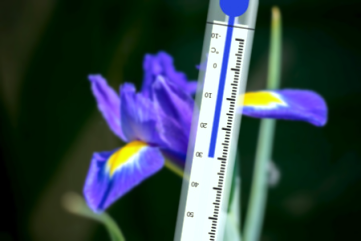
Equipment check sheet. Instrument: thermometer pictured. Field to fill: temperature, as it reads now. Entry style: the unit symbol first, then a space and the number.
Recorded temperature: °C 30
